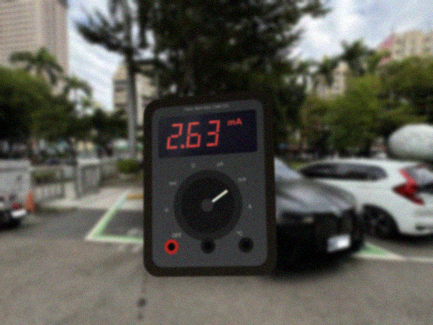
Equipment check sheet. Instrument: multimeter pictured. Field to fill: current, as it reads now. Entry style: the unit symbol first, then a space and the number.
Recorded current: mA 2.63
